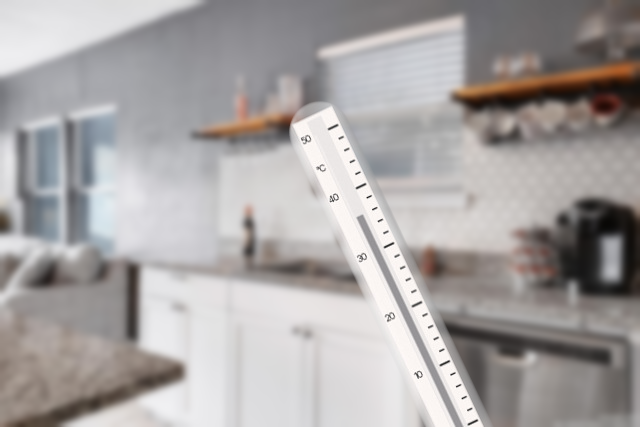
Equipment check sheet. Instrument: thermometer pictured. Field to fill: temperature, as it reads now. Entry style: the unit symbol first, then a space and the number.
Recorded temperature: °C 36
